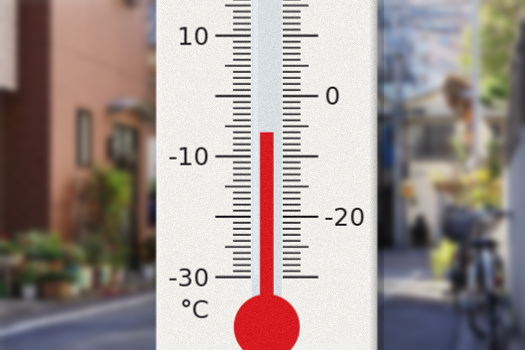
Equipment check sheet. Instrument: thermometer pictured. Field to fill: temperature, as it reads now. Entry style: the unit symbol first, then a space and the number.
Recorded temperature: °C -6
